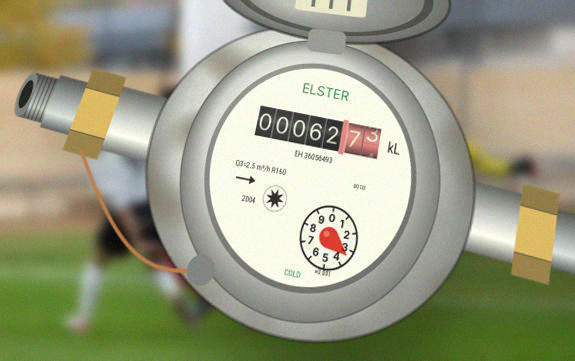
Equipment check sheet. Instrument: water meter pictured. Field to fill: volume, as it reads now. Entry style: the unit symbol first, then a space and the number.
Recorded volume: kL 62.733
